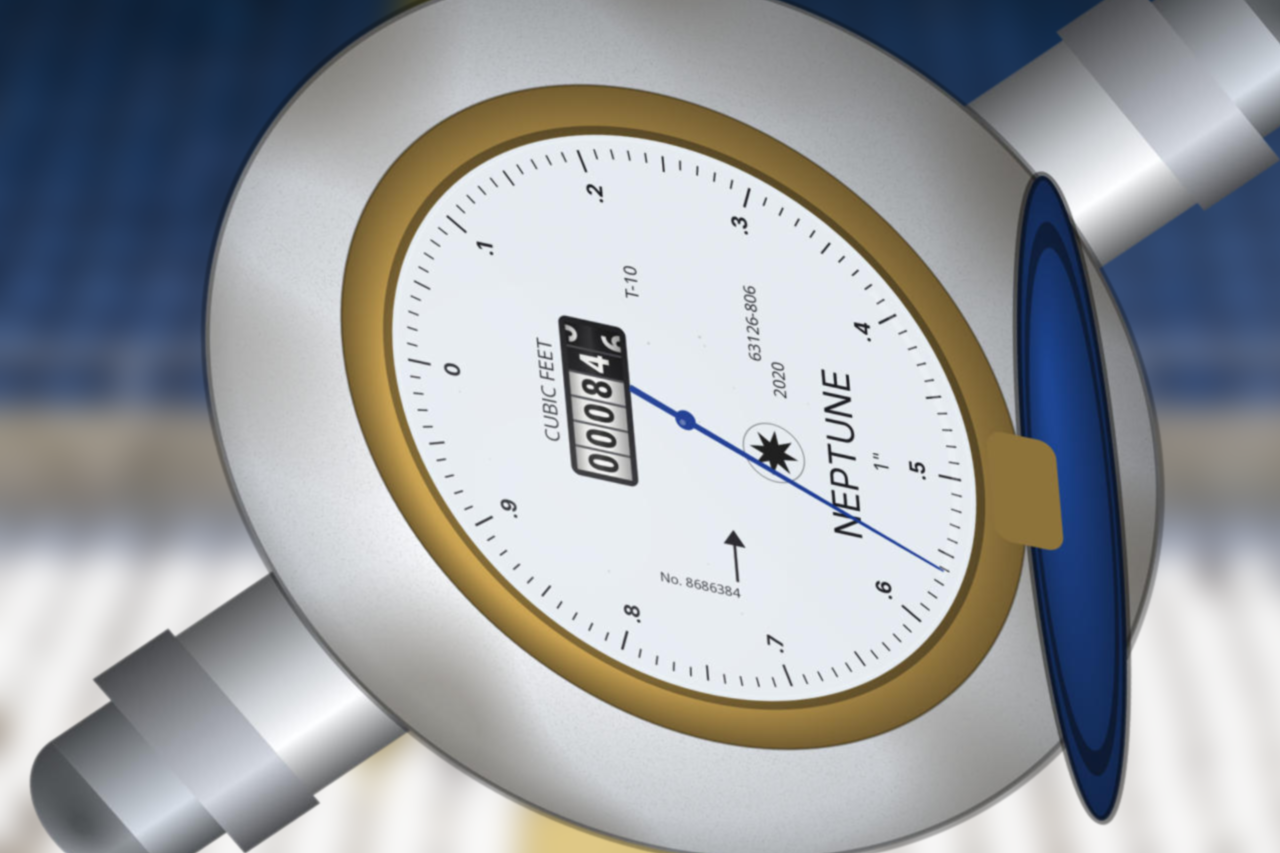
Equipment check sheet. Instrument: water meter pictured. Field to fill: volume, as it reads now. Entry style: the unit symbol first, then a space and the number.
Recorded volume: ft³ 845.56
